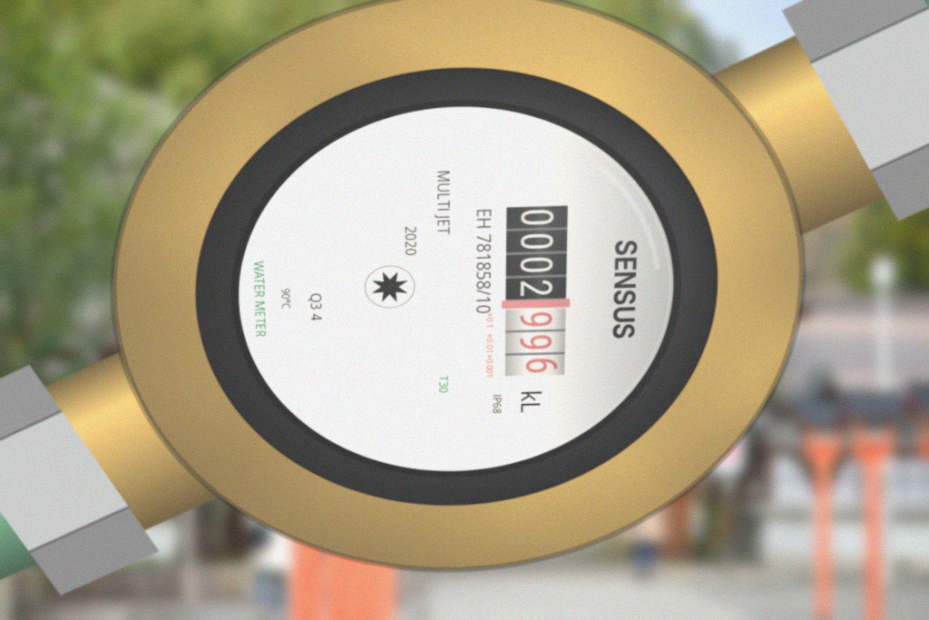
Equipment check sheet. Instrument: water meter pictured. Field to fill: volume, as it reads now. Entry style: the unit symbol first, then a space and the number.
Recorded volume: kL 2.996
